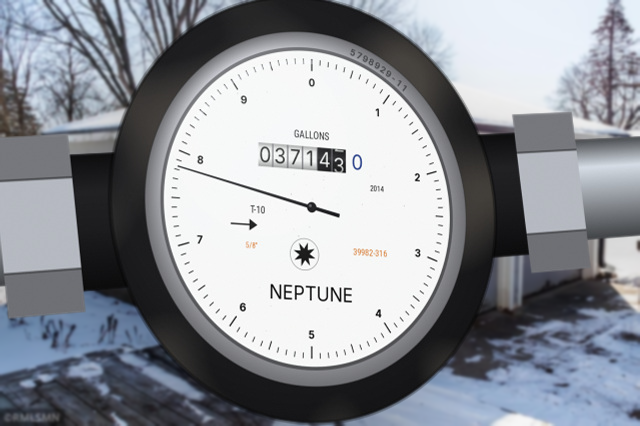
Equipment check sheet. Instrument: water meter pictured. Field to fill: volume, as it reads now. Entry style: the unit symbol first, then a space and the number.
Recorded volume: gal 371427.8
